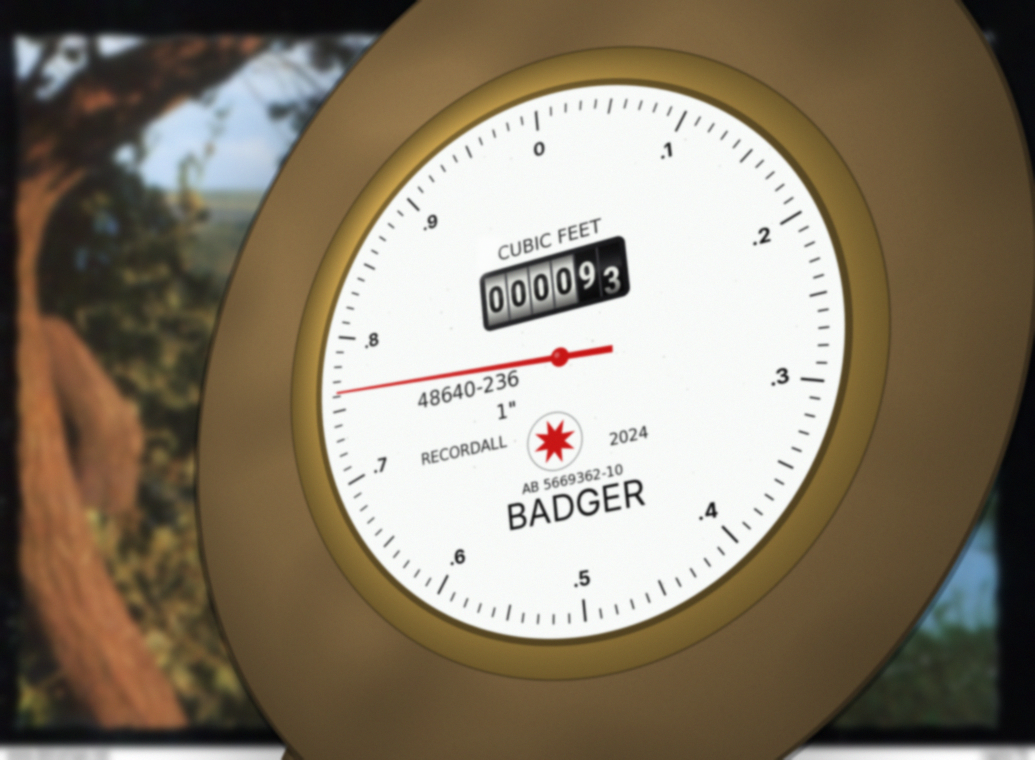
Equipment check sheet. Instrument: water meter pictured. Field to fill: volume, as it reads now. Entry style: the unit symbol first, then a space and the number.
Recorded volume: ft³ 92.76
